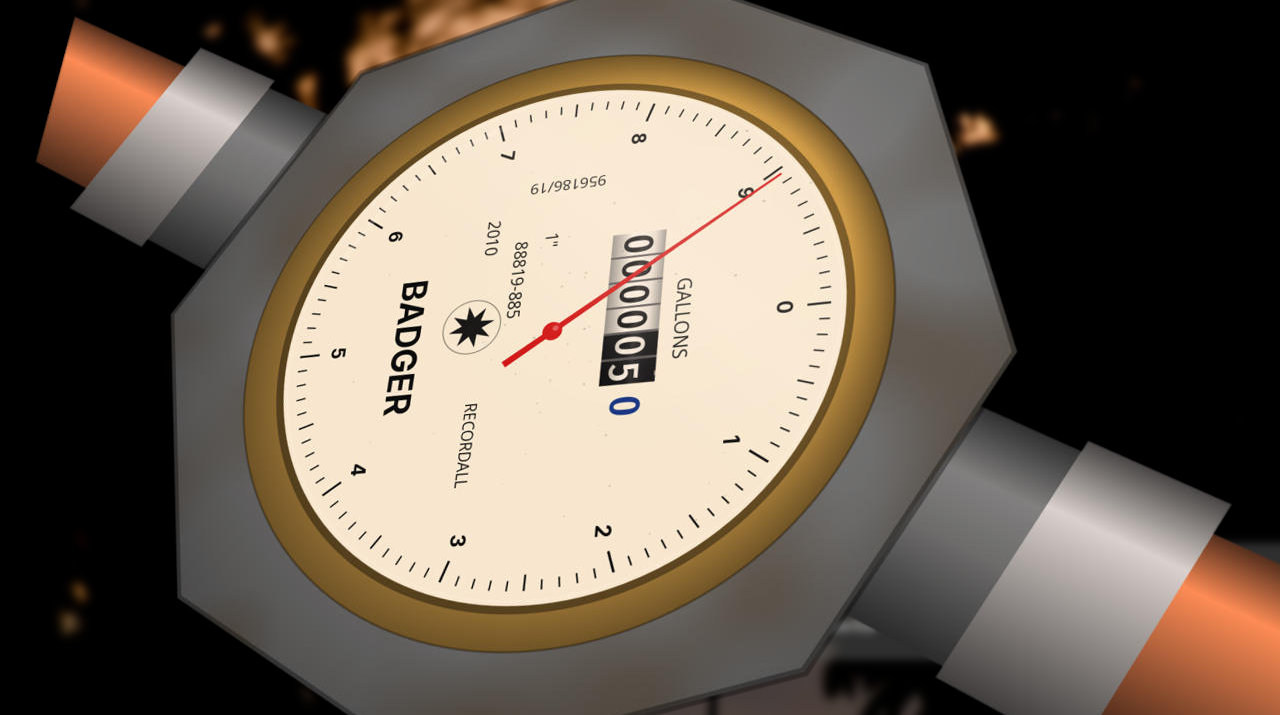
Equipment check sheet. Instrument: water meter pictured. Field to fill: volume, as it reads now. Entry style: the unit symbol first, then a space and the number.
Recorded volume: gal 49.0
